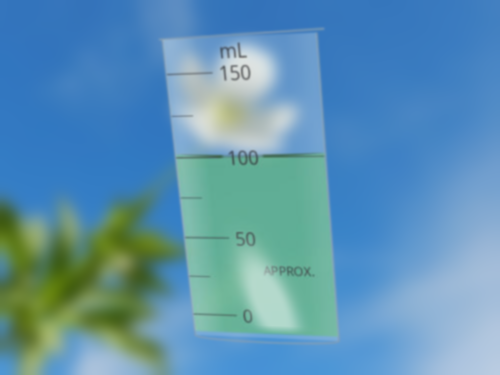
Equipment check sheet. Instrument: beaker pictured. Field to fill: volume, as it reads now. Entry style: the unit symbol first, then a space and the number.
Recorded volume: mL 100
